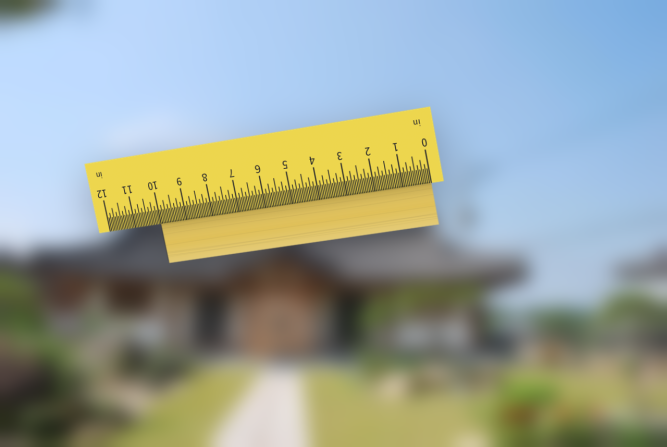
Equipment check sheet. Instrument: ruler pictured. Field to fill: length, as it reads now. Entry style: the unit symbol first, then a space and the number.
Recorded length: in 10
